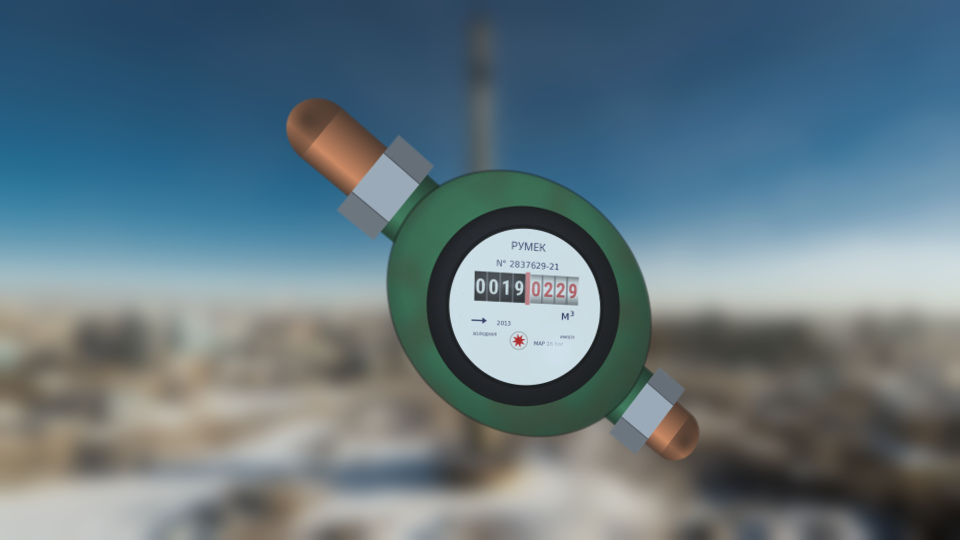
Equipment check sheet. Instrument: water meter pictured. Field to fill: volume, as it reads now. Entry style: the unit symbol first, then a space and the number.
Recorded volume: m³ 19.0229
